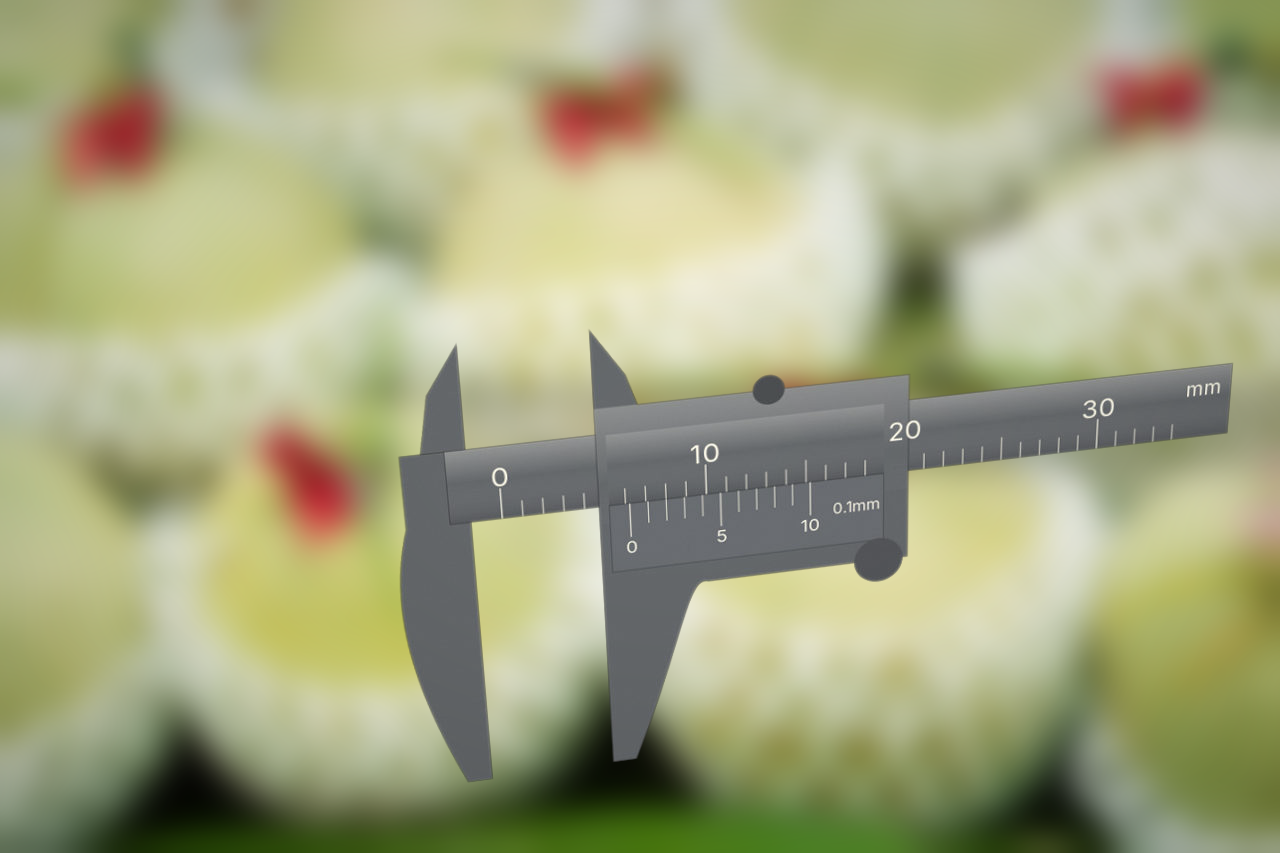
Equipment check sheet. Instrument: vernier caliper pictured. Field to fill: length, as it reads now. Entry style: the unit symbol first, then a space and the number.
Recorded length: mm 6.2
